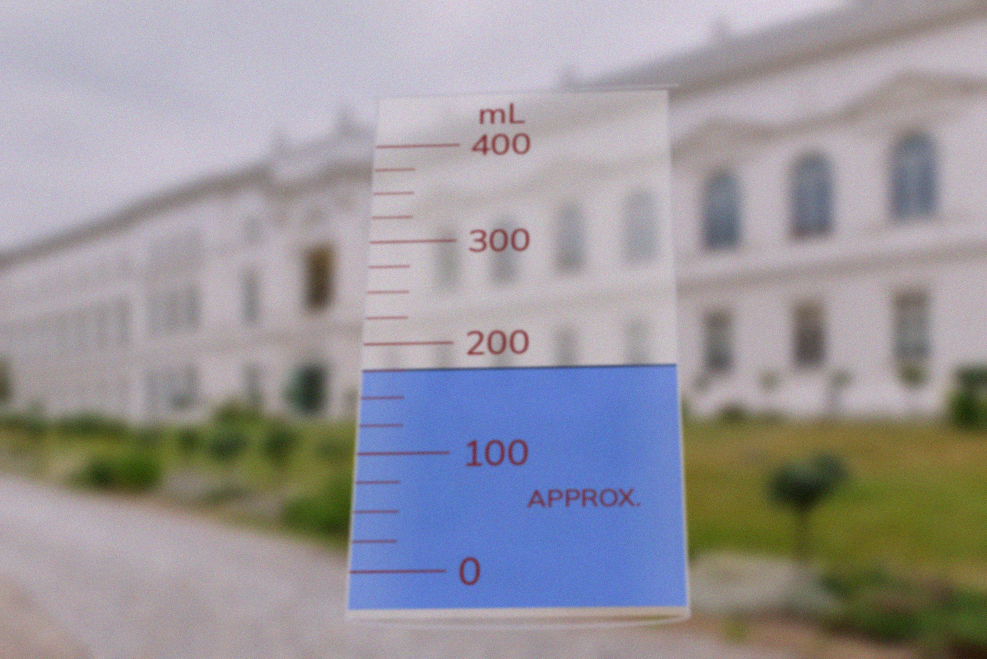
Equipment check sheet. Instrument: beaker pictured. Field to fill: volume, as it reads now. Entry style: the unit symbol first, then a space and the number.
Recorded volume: mL 175
